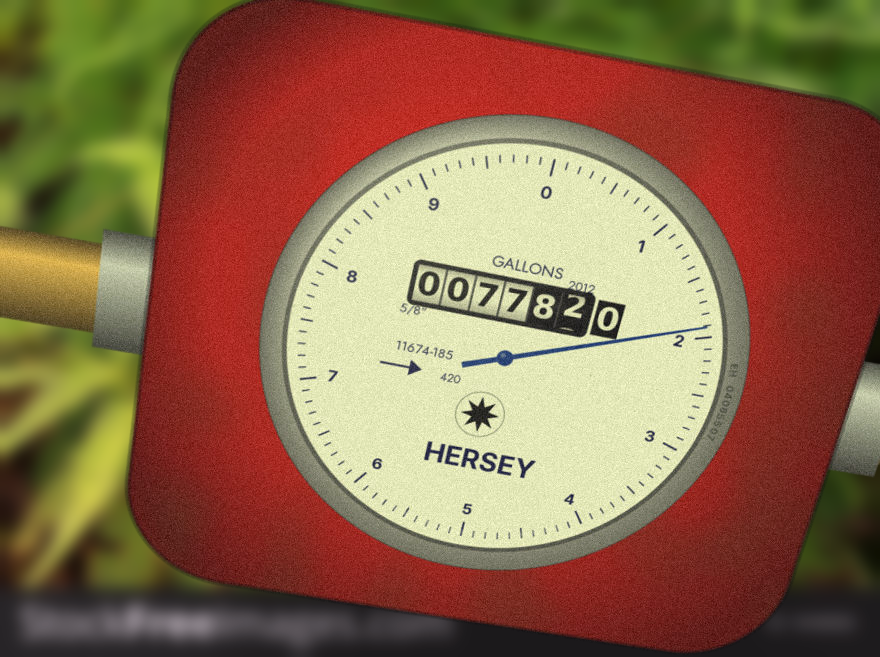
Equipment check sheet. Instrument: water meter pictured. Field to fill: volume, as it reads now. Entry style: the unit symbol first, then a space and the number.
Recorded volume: gal 77821.9
